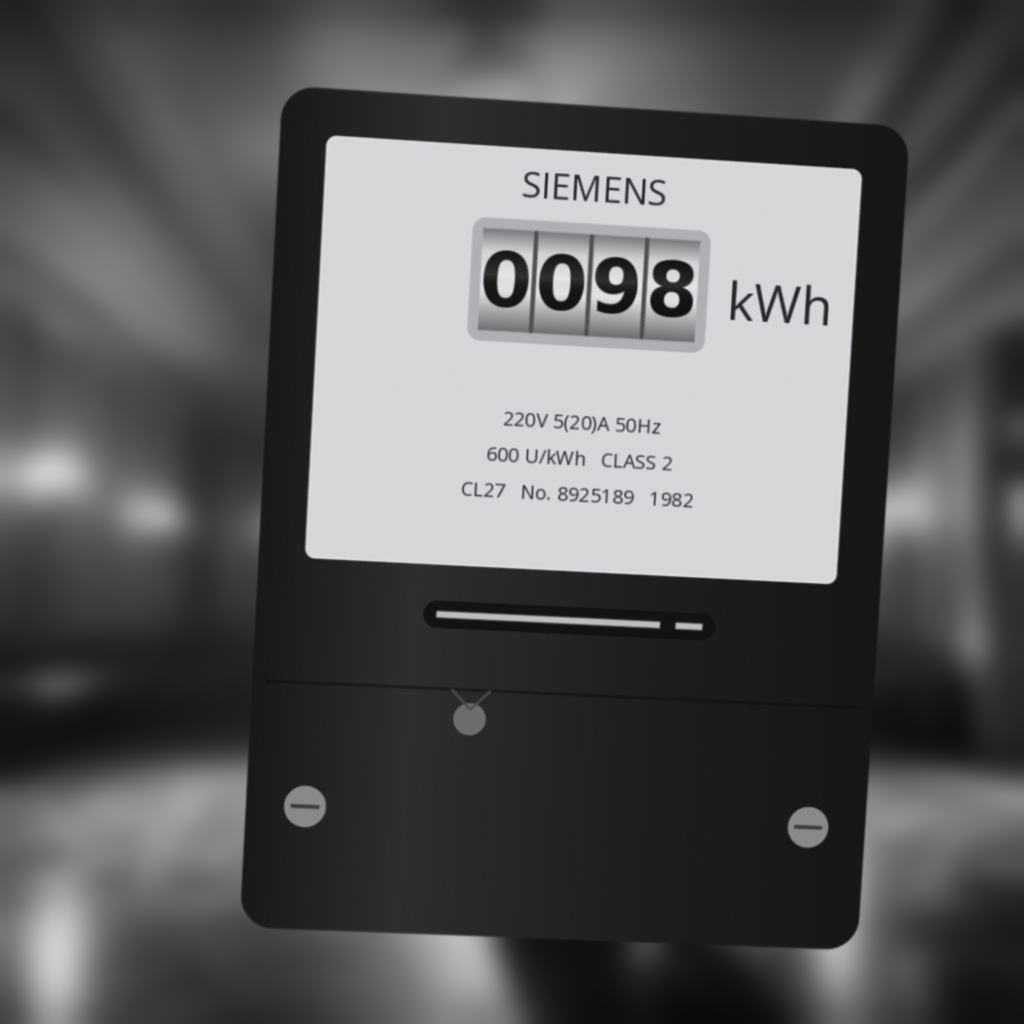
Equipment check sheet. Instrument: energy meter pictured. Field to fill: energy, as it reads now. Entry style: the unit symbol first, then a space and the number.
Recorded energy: kWh 98
